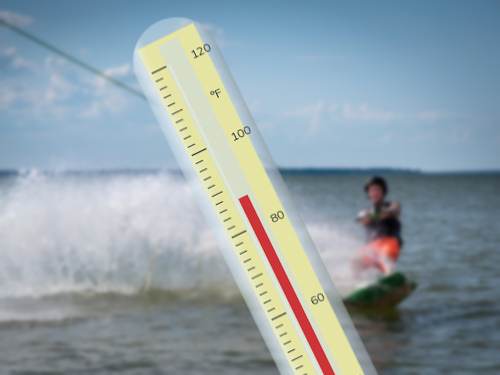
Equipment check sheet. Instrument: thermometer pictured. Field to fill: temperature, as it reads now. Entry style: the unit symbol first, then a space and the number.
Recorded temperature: °F 87
